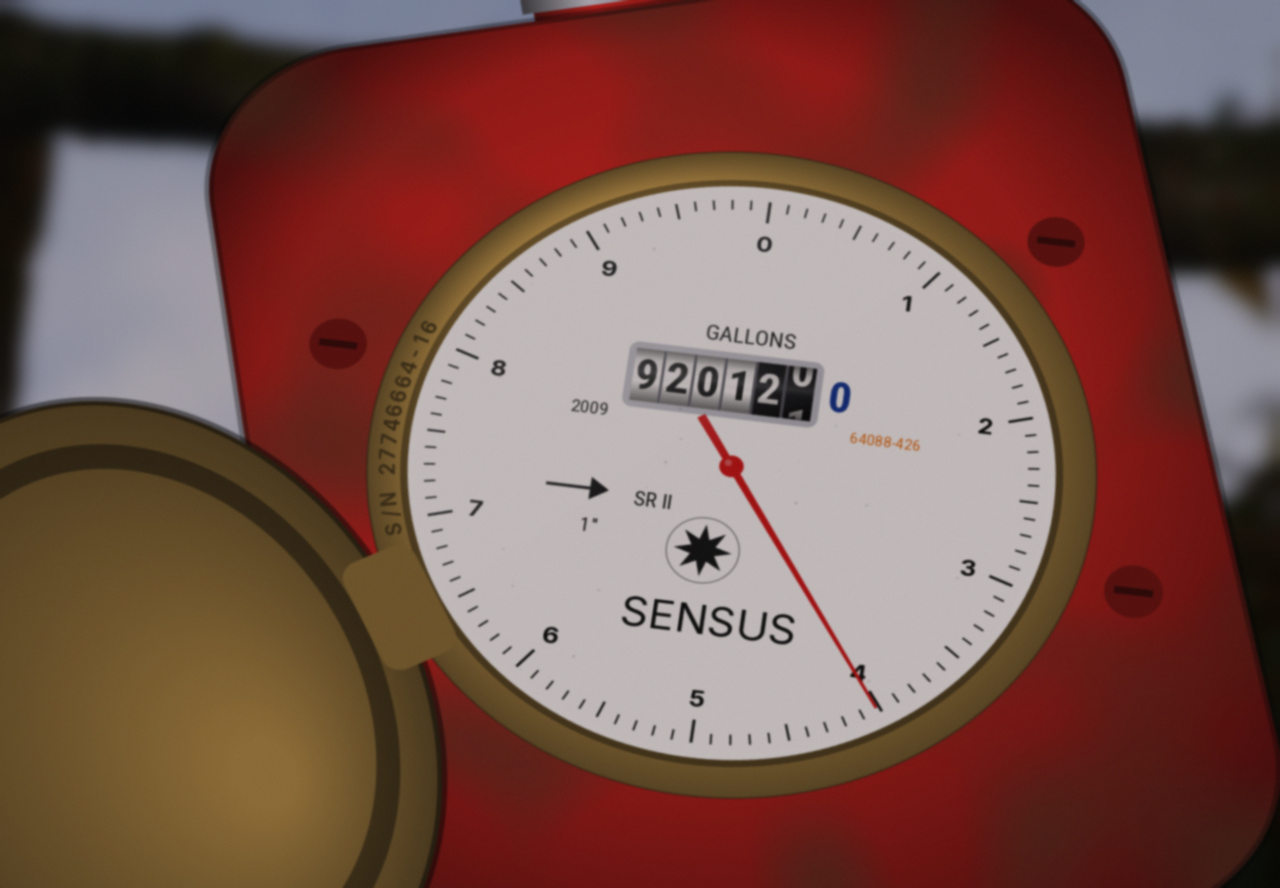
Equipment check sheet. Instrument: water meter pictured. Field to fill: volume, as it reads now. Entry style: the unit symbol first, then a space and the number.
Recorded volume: gal 9201204.0
